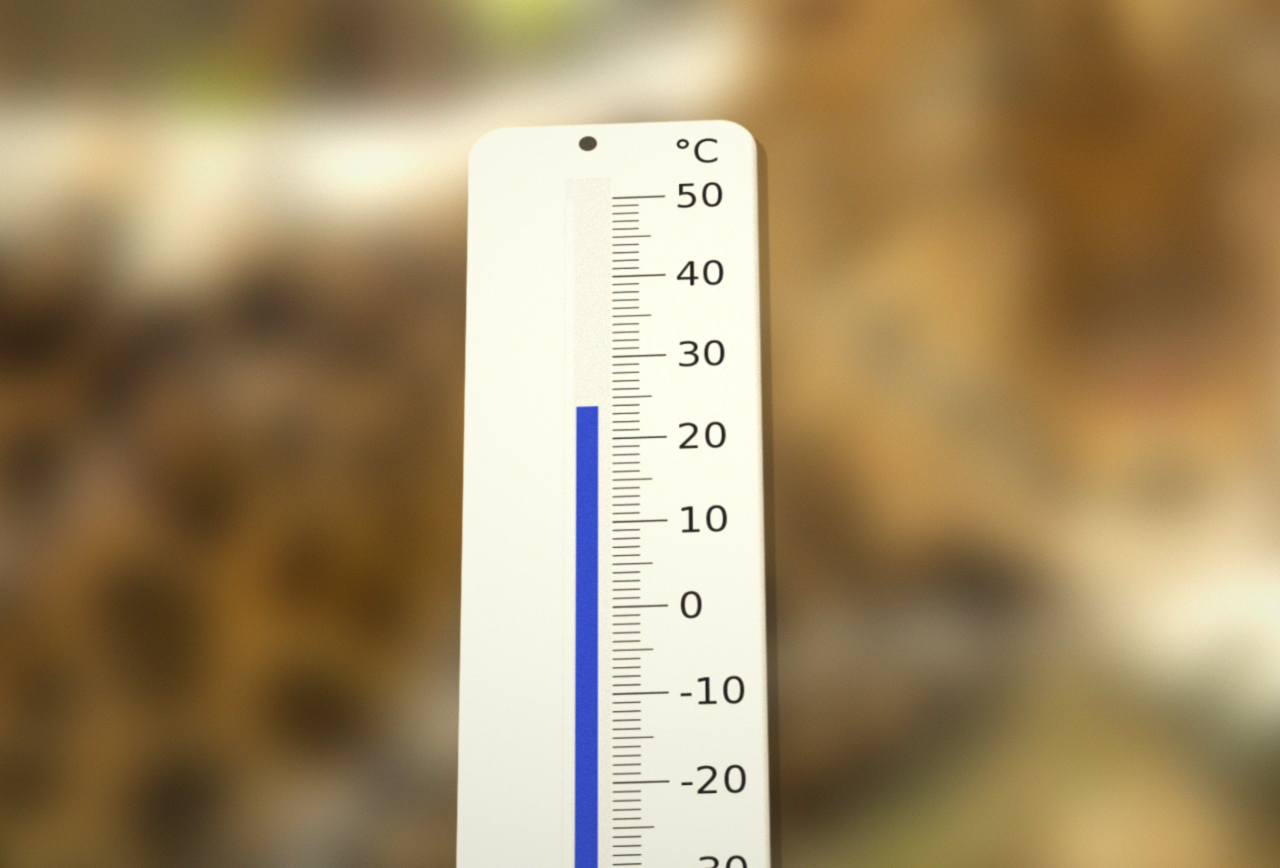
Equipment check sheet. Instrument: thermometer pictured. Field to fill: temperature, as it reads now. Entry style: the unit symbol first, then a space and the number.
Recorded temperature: °C 24
